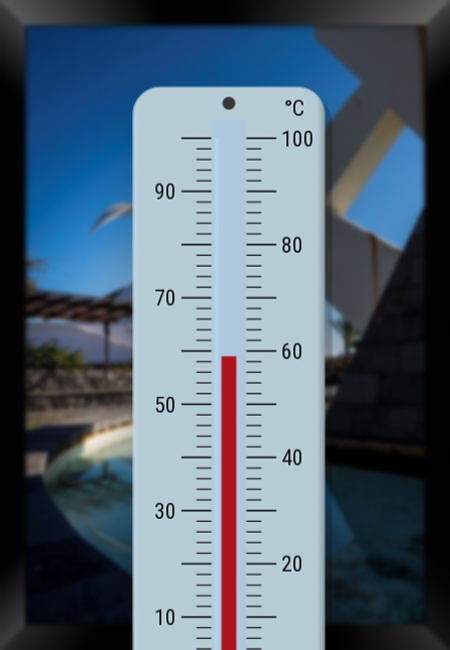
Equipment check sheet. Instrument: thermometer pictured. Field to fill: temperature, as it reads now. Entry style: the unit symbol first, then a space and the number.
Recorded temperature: °C 59
